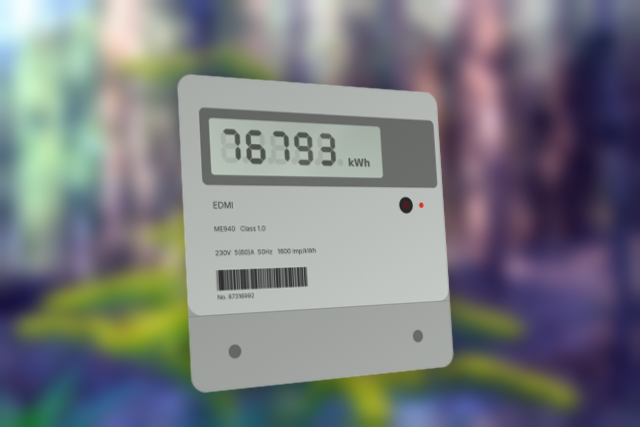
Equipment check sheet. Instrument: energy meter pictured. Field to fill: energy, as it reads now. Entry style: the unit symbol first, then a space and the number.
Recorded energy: kWh 76793
